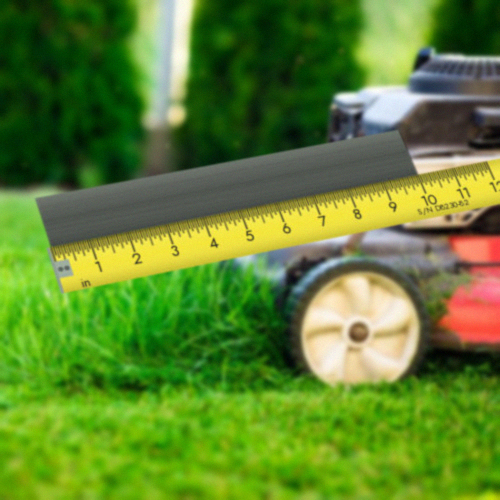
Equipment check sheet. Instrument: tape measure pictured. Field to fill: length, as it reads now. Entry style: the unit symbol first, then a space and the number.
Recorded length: in 10
